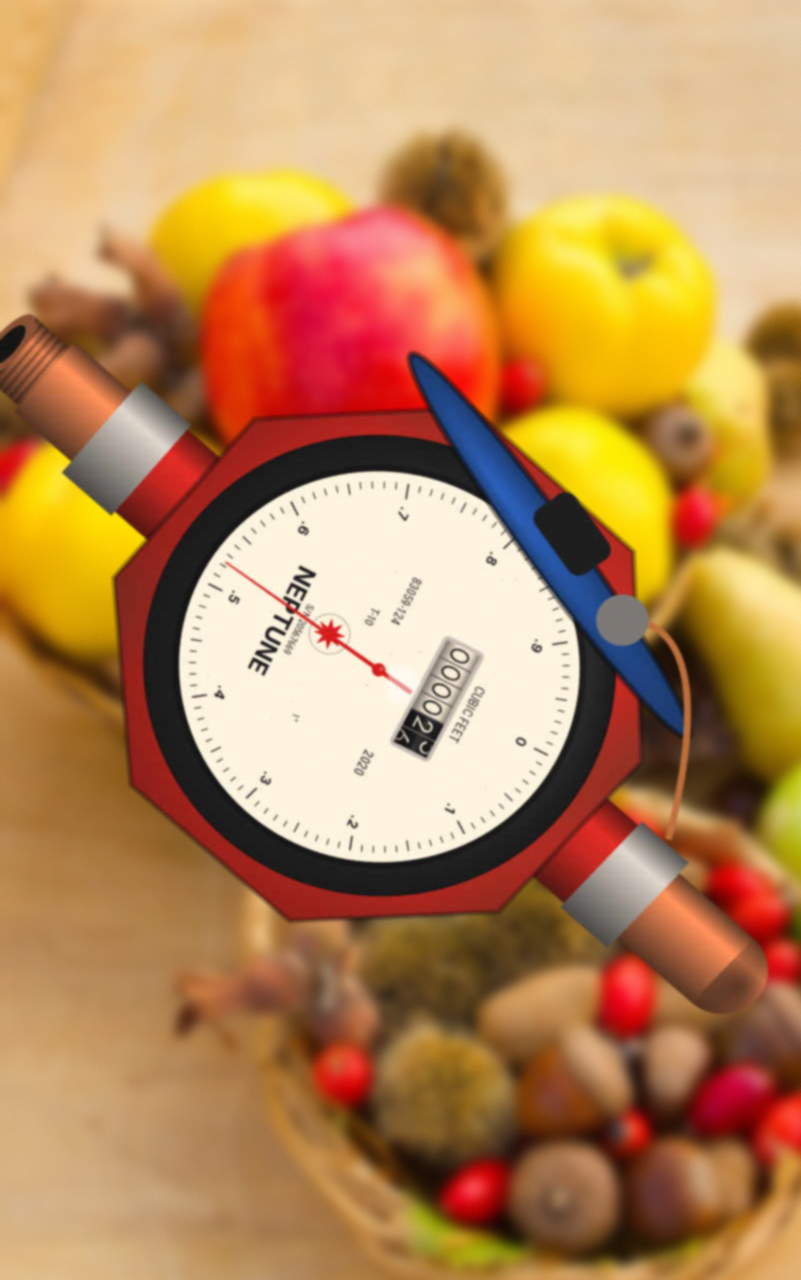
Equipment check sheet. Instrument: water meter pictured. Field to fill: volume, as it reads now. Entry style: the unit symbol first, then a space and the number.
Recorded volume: ft³ 25.52
